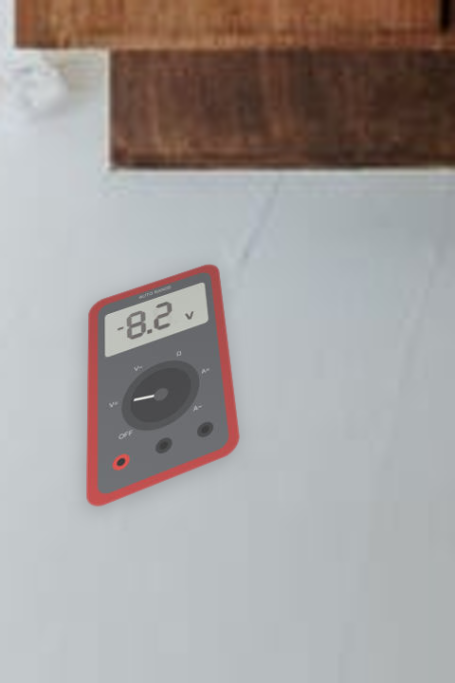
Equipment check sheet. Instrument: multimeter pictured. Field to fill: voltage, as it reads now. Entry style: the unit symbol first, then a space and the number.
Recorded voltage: V -8.2
